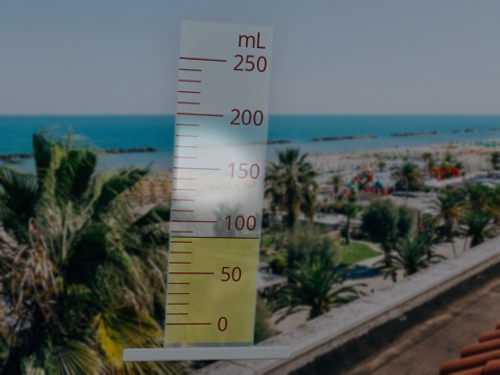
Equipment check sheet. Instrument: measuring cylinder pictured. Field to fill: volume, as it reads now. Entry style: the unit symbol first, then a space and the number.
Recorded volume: mL 85
